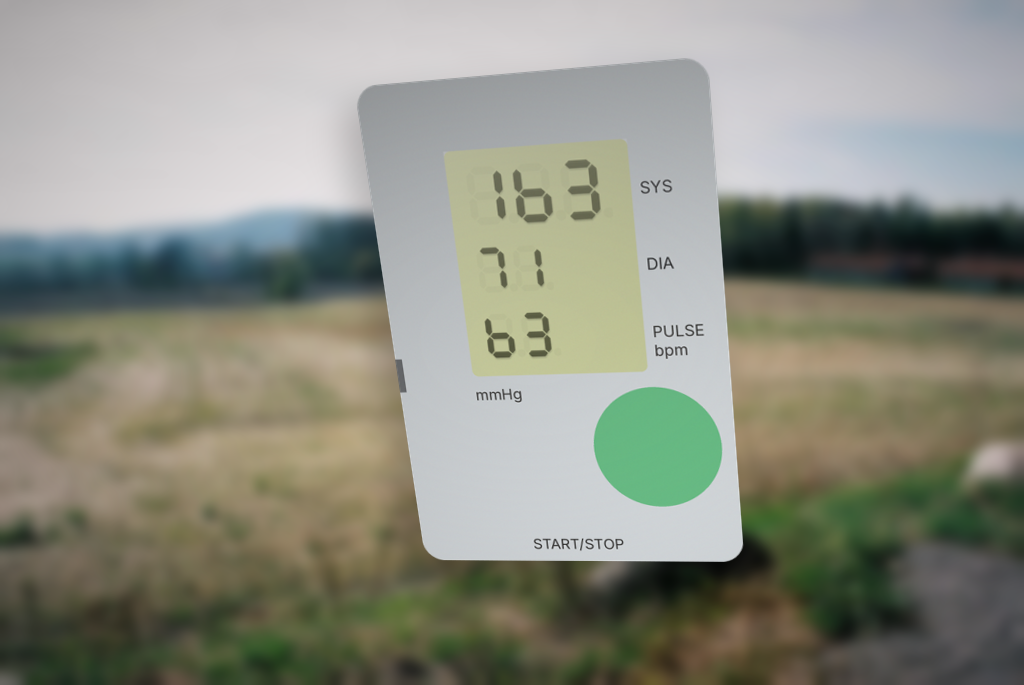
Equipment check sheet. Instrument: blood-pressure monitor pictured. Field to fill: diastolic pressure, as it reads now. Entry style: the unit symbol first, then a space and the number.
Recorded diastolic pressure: mmHg 71
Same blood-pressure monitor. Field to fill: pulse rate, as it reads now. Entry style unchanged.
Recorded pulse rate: bpm 63
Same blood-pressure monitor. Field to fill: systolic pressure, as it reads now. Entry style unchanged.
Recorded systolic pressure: mmHg 163
